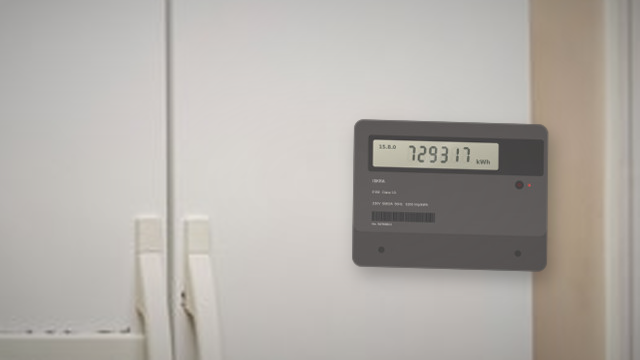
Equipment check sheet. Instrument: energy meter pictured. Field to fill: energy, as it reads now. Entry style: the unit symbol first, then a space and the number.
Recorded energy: kWh 729317
